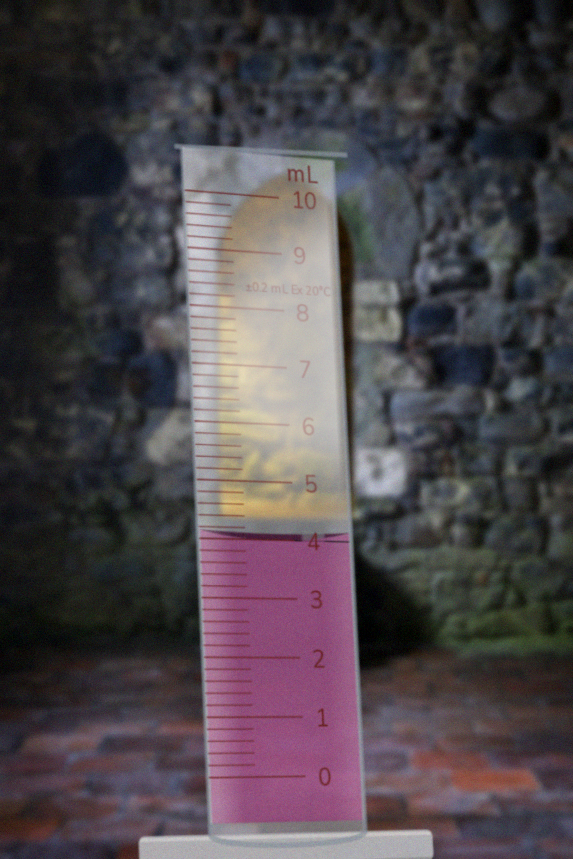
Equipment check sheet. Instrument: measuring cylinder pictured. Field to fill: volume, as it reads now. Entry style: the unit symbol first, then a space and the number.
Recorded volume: mL 4
